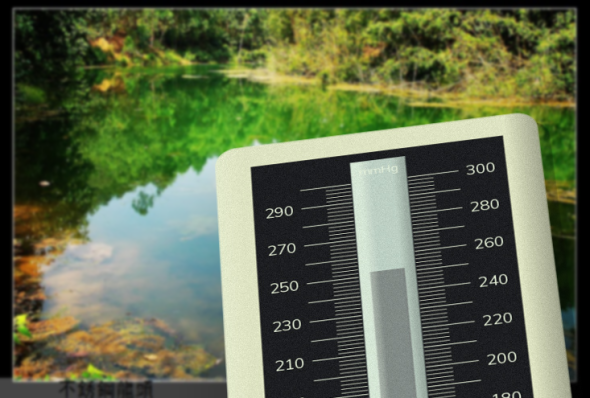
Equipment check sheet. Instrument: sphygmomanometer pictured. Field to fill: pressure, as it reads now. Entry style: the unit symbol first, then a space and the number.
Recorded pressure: mmHg 252
